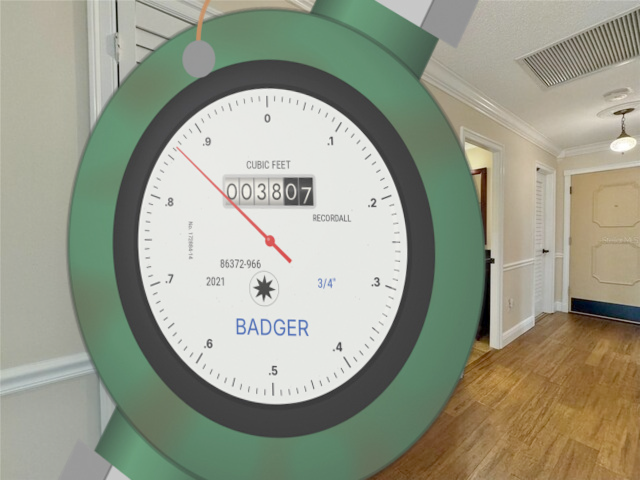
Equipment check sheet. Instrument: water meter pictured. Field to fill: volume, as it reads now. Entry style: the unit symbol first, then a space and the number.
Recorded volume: ft³ 3806.86
